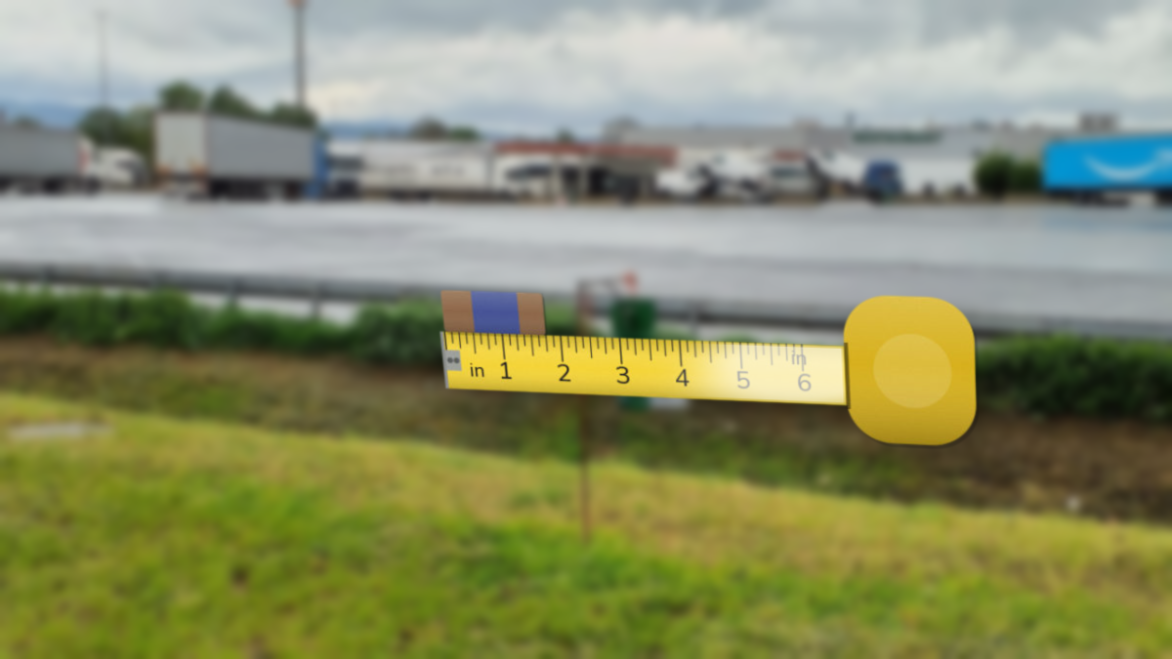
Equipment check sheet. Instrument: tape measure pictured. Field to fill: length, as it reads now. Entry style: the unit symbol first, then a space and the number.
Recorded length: in 1.75
